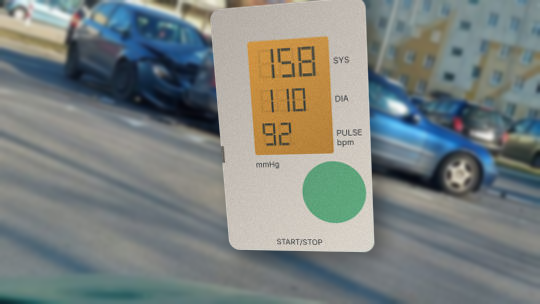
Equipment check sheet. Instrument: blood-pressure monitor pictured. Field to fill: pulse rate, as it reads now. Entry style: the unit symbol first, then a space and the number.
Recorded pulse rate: bpm 92
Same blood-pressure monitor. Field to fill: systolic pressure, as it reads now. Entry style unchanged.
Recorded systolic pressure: mmHg 158
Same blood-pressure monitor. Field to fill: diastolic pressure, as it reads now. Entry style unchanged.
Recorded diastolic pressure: mmHg 110
